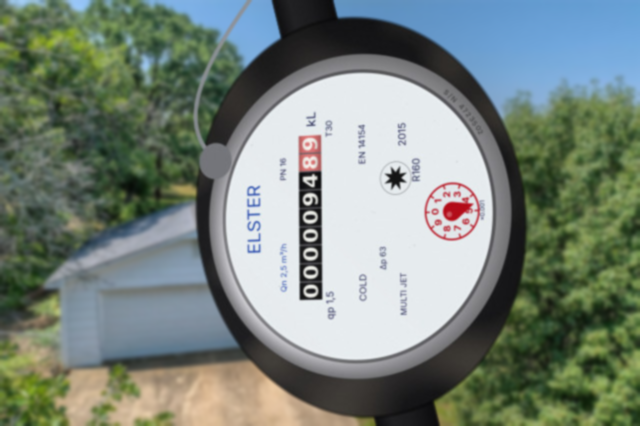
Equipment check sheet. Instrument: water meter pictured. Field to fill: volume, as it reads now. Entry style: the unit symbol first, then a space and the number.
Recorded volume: kL 94.894
